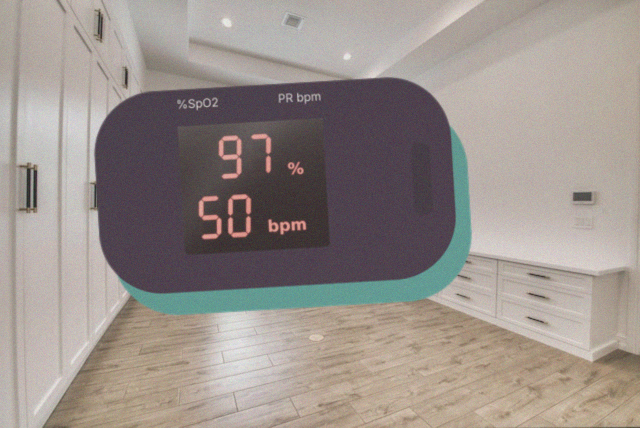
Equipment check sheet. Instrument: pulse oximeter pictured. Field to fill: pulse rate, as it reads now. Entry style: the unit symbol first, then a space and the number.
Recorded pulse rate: bpm 50
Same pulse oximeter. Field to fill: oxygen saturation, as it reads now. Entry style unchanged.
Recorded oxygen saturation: % 97
